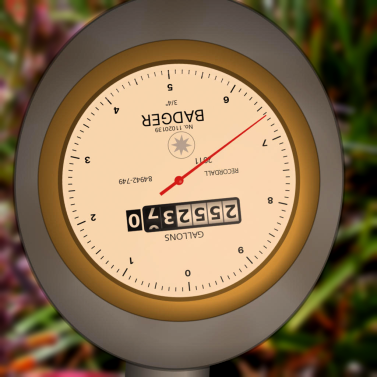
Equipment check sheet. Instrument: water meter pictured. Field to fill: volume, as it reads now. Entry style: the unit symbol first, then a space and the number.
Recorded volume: gal 2552366.6
